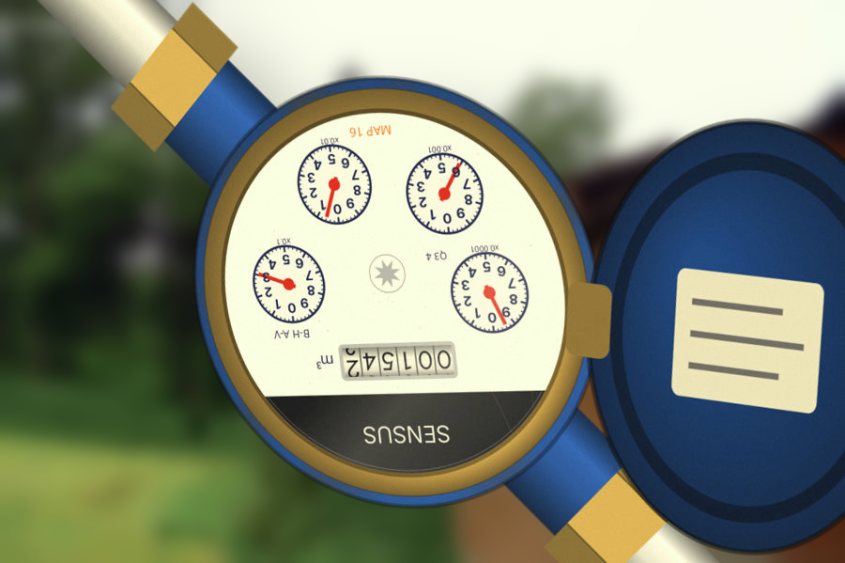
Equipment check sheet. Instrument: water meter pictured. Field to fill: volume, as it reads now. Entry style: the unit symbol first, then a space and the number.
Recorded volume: m³ 1542.3059
